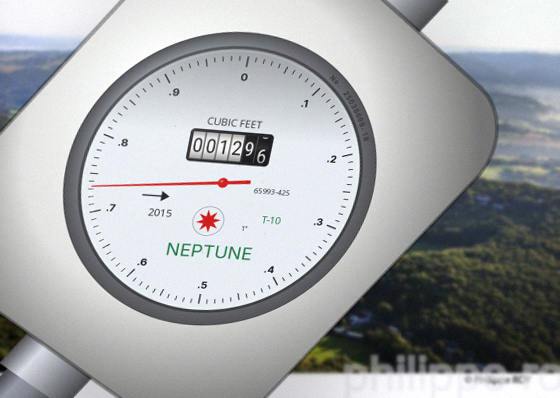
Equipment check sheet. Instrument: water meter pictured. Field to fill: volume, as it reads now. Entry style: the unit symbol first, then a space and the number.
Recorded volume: ft³ 1295.73
